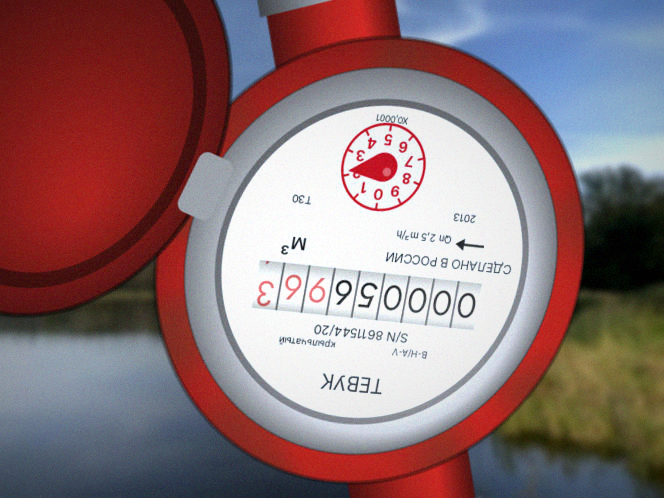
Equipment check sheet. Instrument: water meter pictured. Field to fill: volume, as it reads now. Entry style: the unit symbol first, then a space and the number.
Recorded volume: m³ 56.9632
